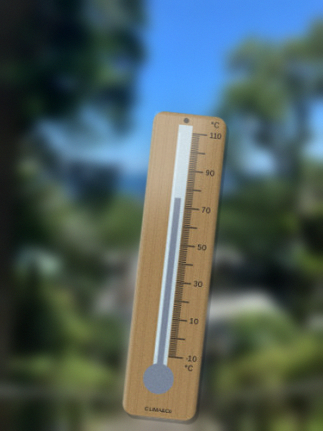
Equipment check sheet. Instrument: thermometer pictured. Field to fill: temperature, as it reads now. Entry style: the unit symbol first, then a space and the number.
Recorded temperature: °C 75
